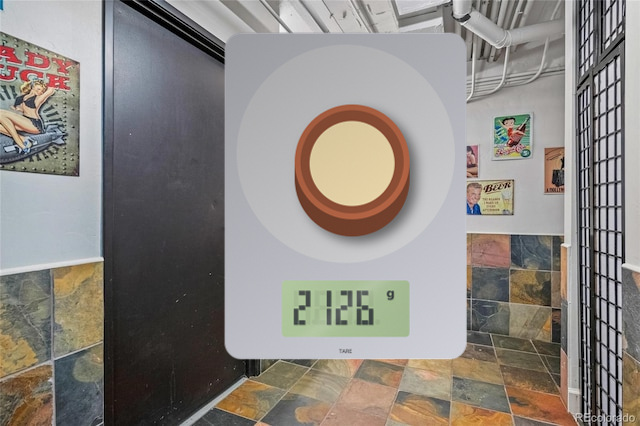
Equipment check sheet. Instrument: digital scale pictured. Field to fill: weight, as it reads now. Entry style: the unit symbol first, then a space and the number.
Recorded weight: g 2126
